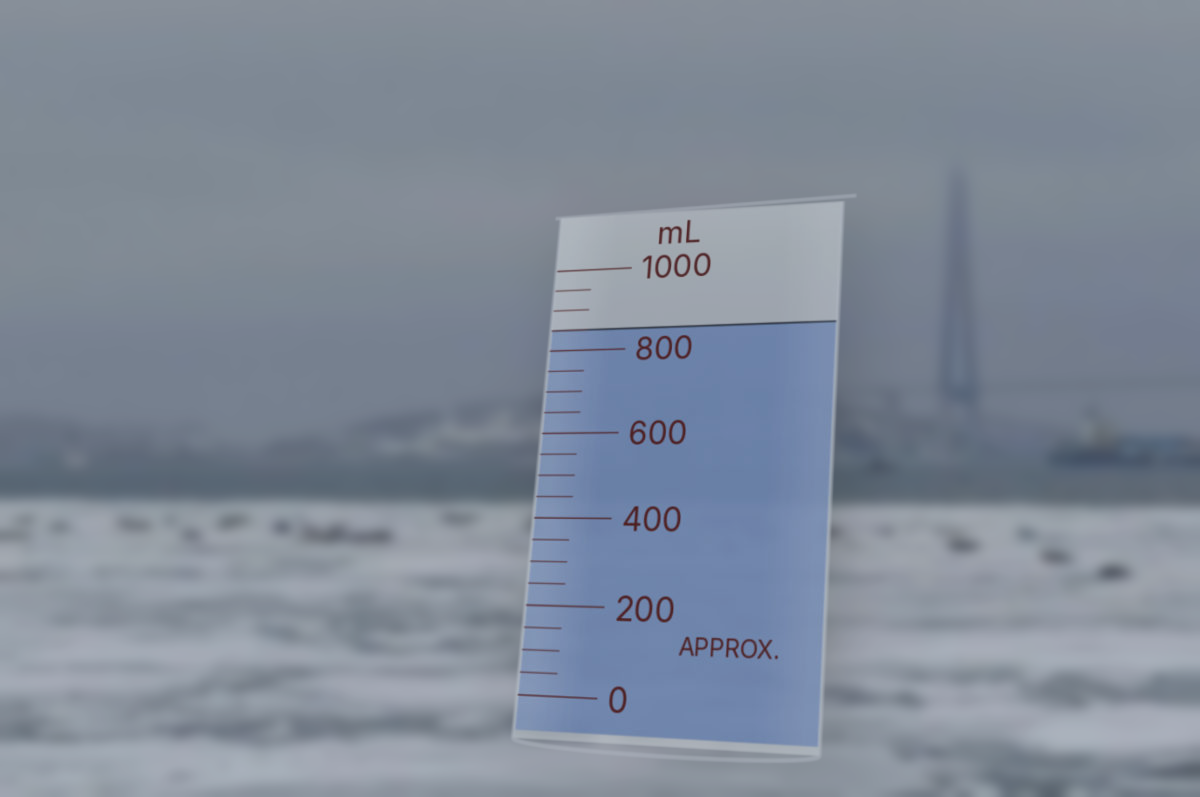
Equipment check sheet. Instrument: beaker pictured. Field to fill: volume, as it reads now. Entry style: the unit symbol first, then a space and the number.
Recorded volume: mL 850
